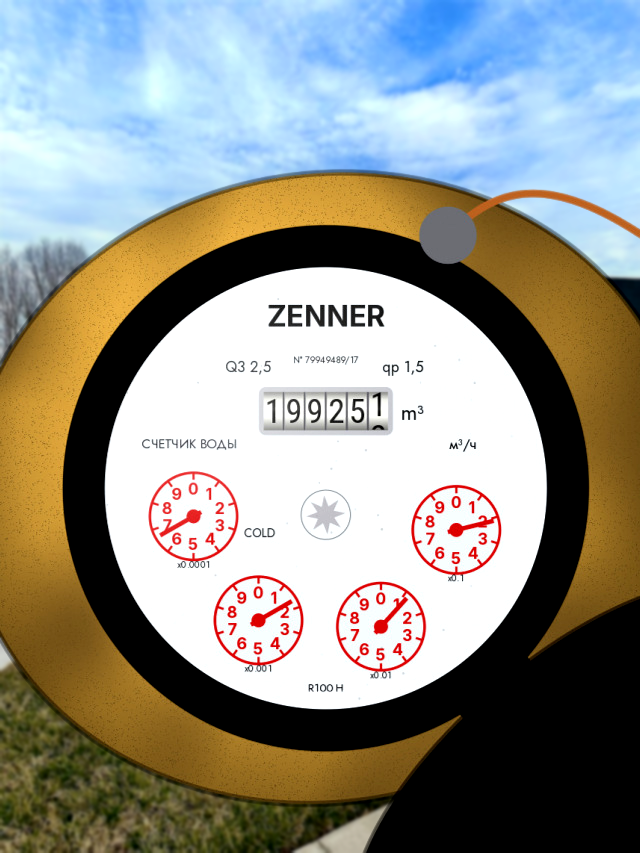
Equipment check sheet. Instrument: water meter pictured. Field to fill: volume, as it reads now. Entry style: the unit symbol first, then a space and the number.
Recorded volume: m³ 199251.2116
